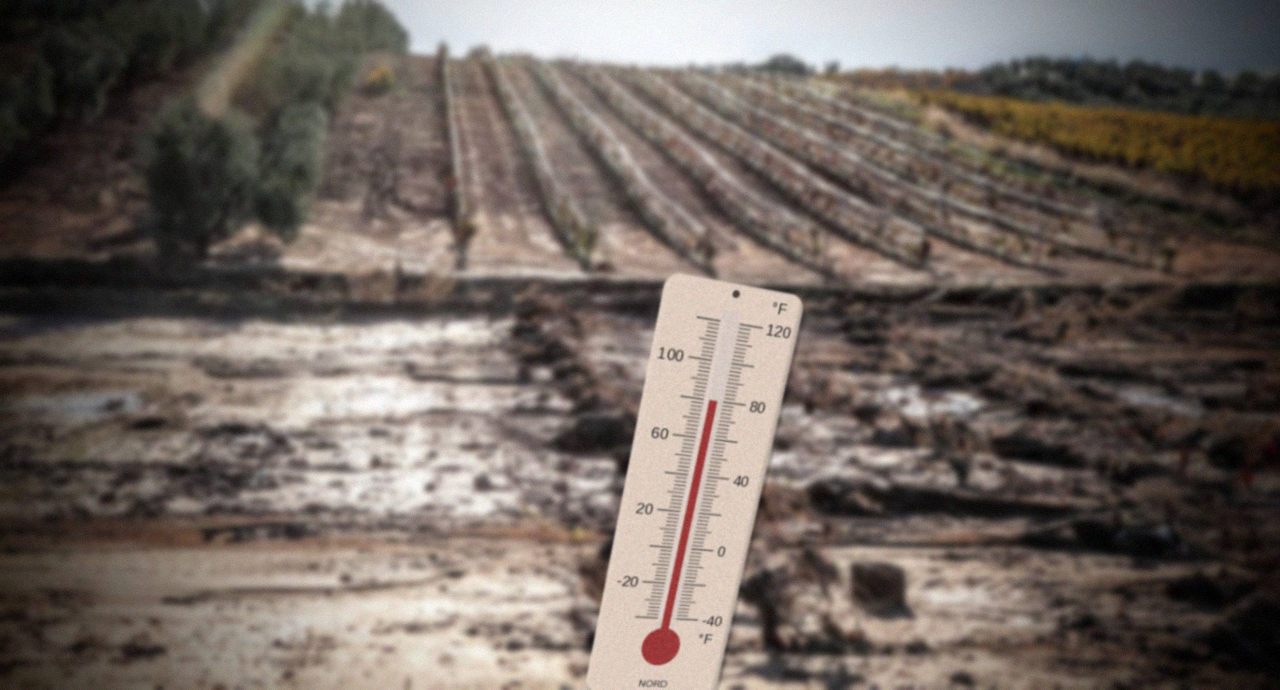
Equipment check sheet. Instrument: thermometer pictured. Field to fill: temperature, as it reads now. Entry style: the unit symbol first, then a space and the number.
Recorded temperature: °F 80
